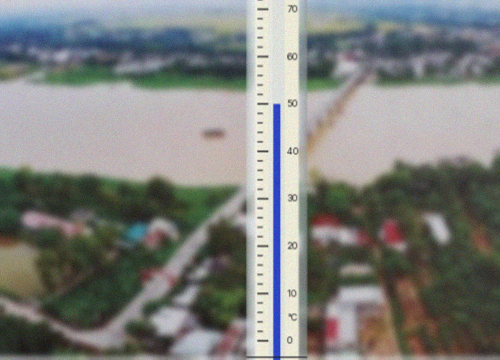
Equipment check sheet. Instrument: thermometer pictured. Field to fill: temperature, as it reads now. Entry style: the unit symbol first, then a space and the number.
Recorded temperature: °C 50
